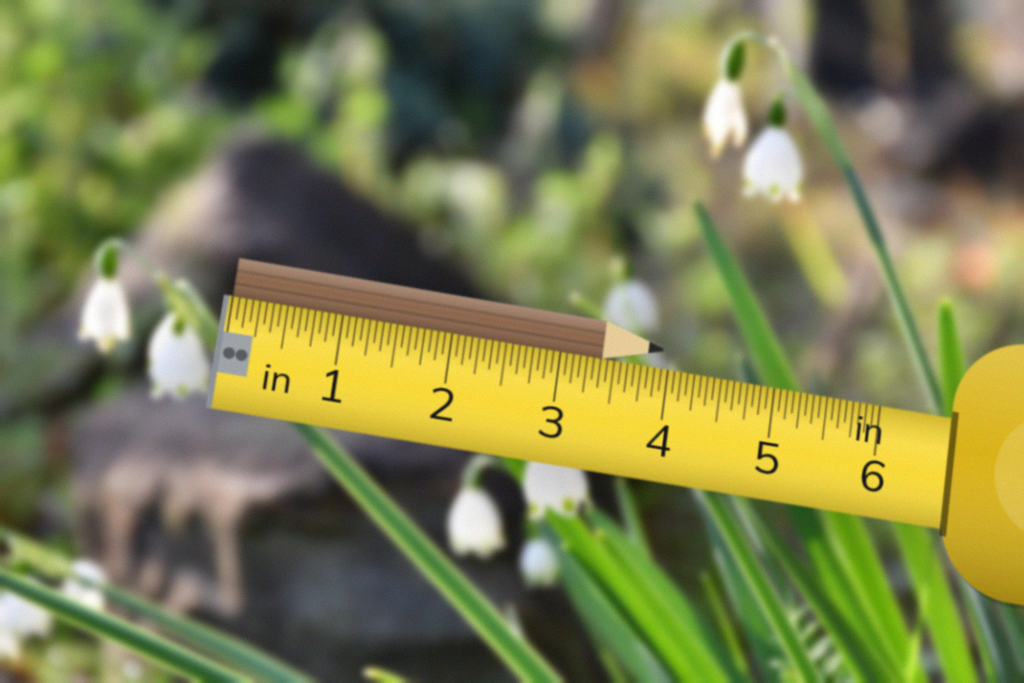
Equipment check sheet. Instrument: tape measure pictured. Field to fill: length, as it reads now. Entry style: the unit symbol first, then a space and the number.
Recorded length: in 3.9375
